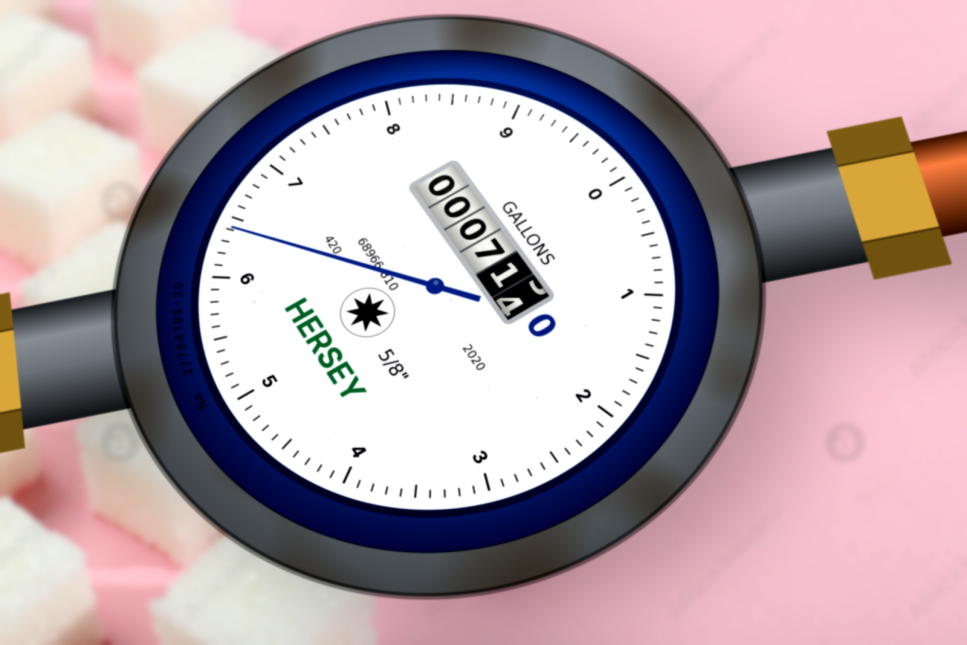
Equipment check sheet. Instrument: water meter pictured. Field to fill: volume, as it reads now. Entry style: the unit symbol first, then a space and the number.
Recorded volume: gal 7136.4
